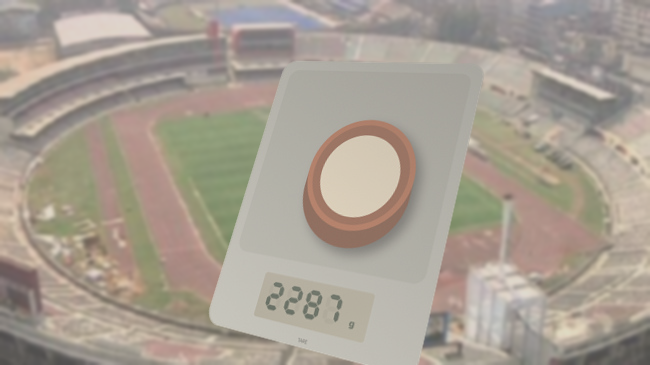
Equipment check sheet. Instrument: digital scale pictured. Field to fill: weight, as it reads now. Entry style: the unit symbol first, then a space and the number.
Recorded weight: g 2287
